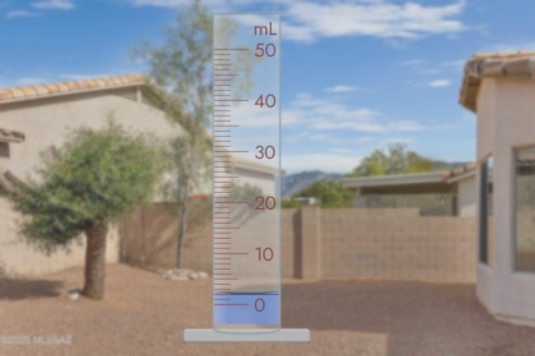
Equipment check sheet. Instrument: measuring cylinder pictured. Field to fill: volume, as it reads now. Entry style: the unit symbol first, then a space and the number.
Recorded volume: mL 2
